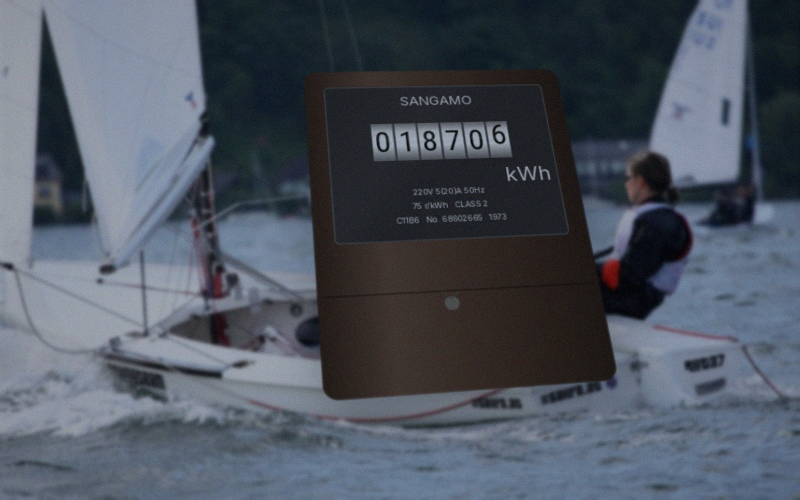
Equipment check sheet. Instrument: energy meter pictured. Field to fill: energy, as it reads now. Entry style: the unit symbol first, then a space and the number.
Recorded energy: kWh 18706
